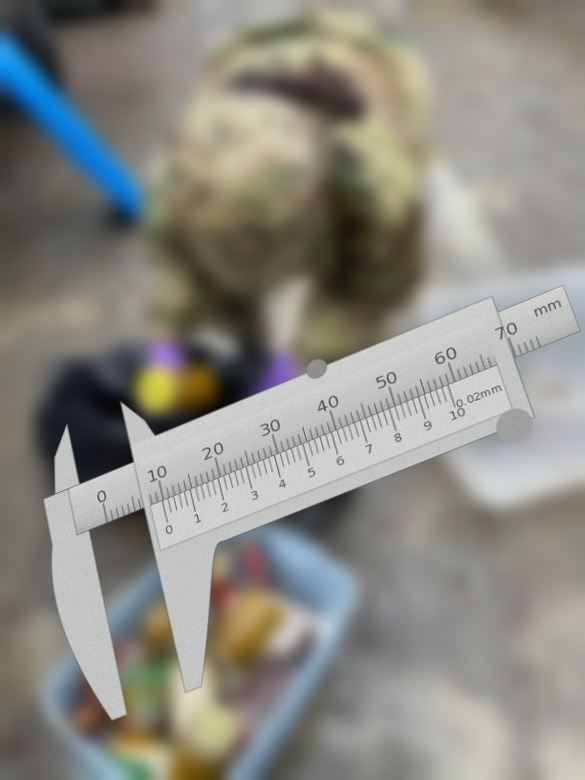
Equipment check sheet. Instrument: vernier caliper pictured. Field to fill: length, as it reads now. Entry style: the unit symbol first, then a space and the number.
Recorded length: mm 9.8
